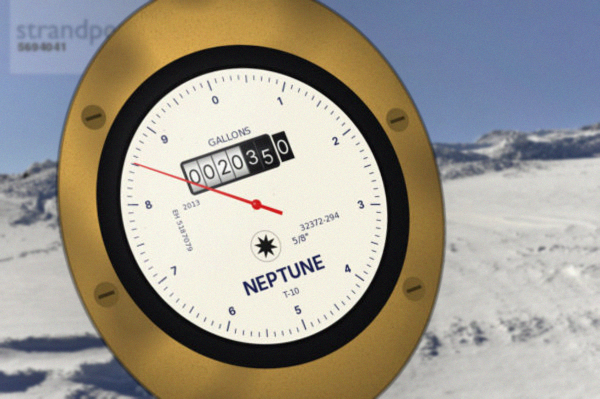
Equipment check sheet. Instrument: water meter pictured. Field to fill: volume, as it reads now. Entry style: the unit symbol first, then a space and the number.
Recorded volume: gal 20348.5
